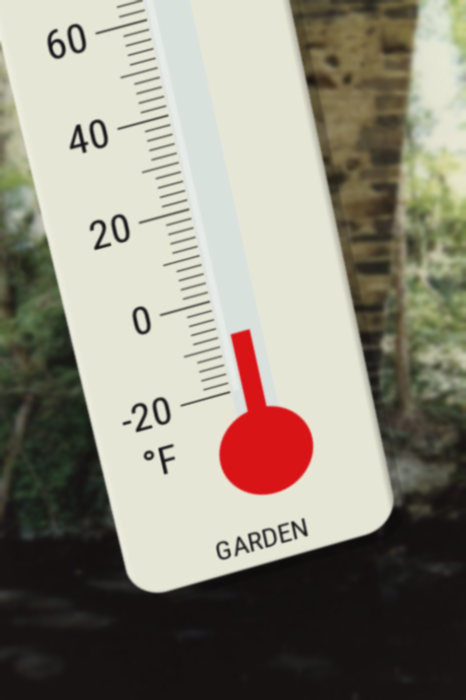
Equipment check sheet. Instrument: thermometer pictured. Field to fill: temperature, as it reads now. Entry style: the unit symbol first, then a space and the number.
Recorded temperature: °F -8
